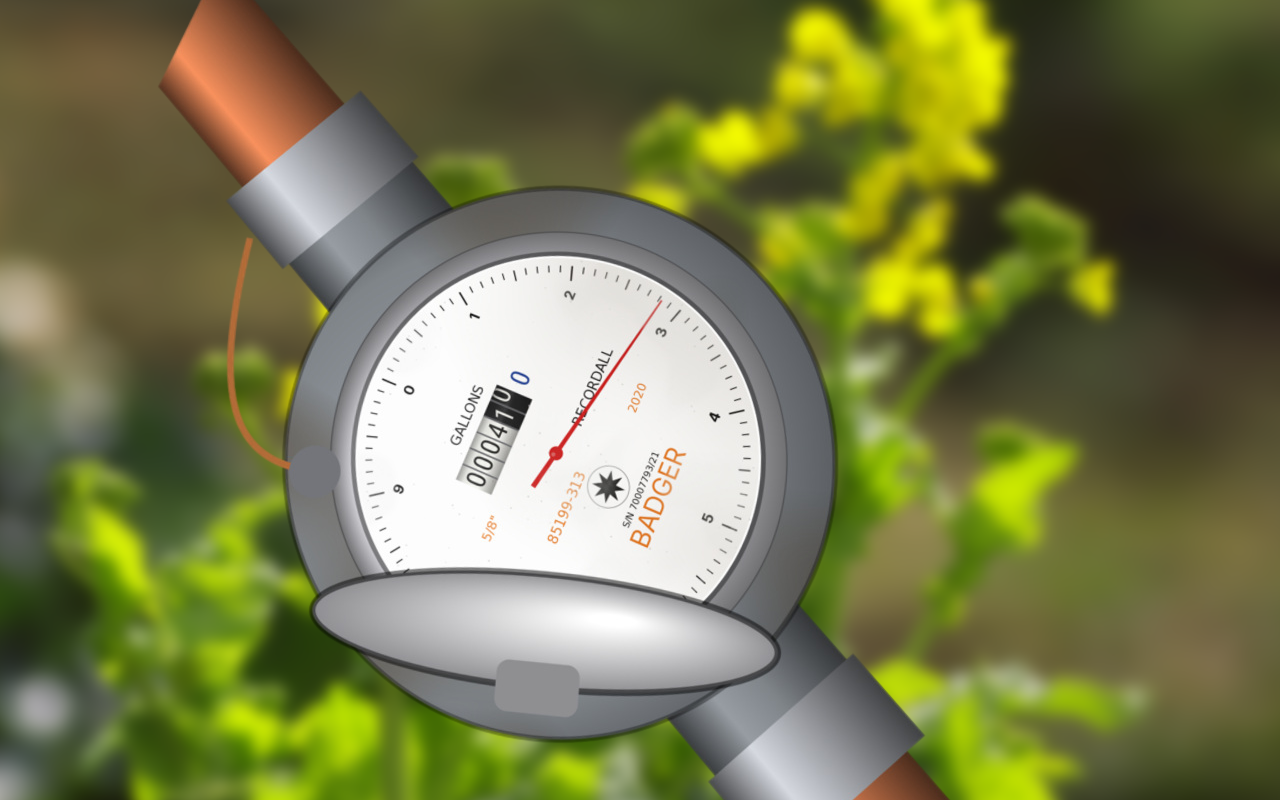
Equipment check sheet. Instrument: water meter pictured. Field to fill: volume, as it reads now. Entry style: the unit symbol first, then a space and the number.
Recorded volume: gal 4102.8
